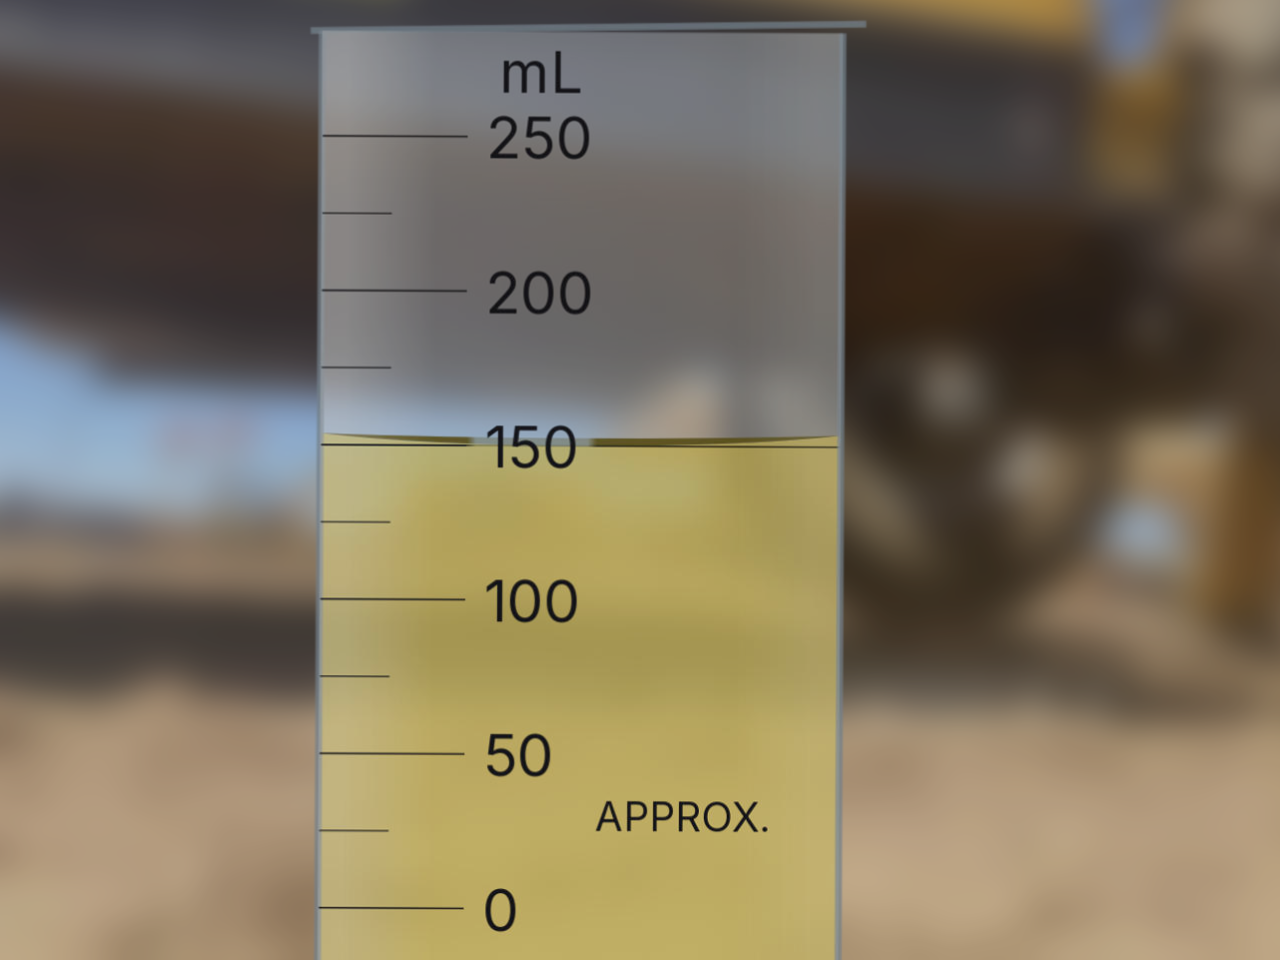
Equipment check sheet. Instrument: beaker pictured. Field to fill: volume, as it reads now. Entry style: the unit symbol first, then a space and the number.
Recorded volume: mL 150
